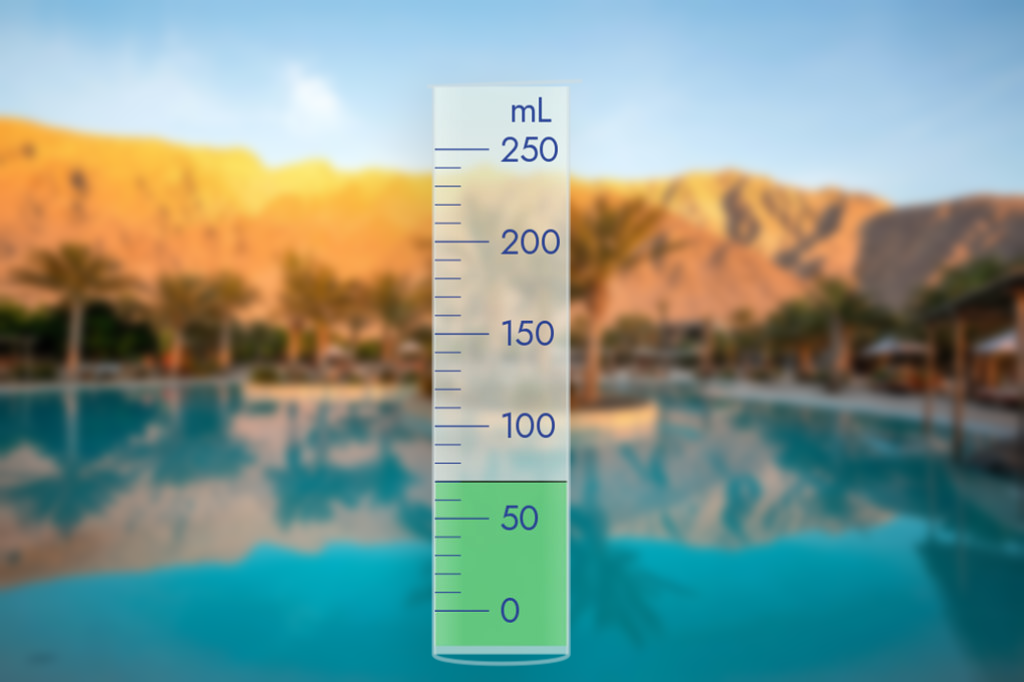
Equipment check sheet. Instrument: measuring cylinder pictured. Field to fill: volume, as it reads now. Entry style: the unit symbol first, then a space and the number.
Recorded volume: mL 70
